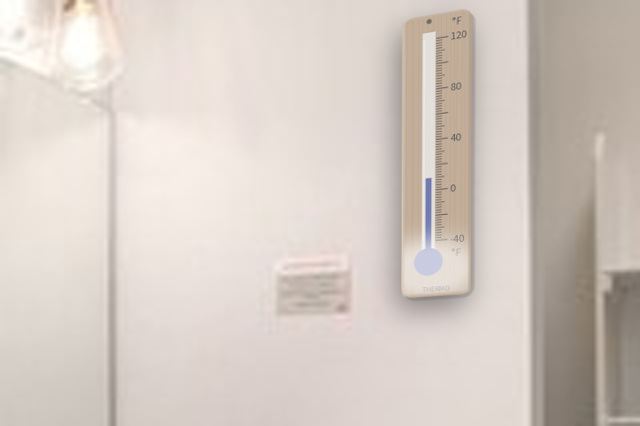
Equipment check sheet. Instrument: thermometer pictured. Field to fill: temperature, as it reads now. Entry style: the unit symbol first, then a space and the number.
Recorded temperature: °F 10
